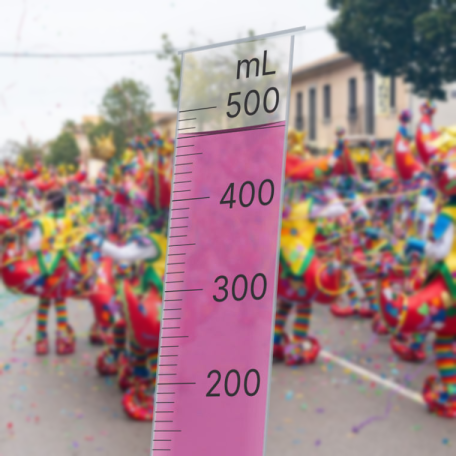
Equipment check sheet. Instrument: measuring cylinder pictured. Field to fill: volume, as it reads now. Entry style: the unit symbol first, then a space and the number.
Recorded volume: mL 470
